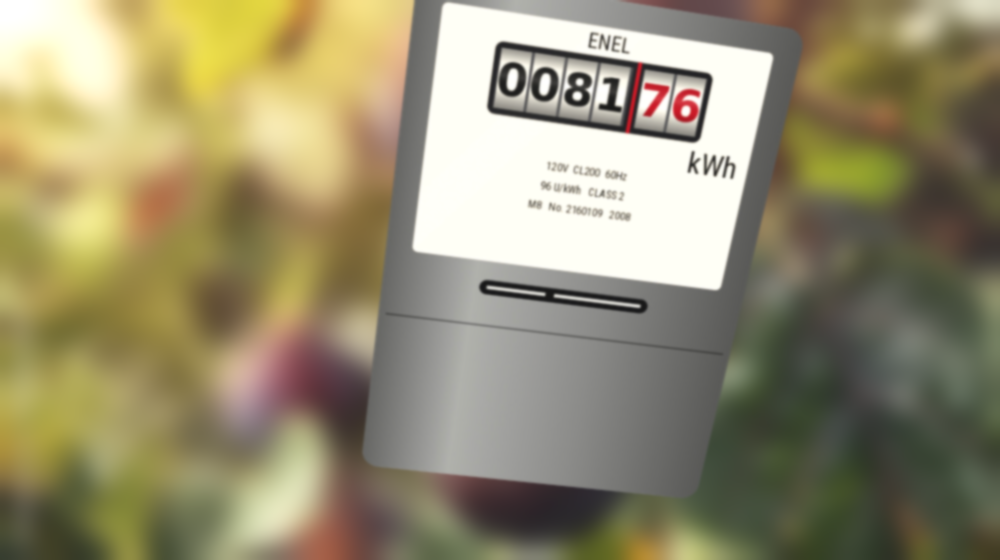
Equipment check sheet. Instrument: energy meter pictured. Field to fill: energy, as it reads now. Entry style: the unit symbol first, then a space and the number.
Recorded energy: kWh 81.76
